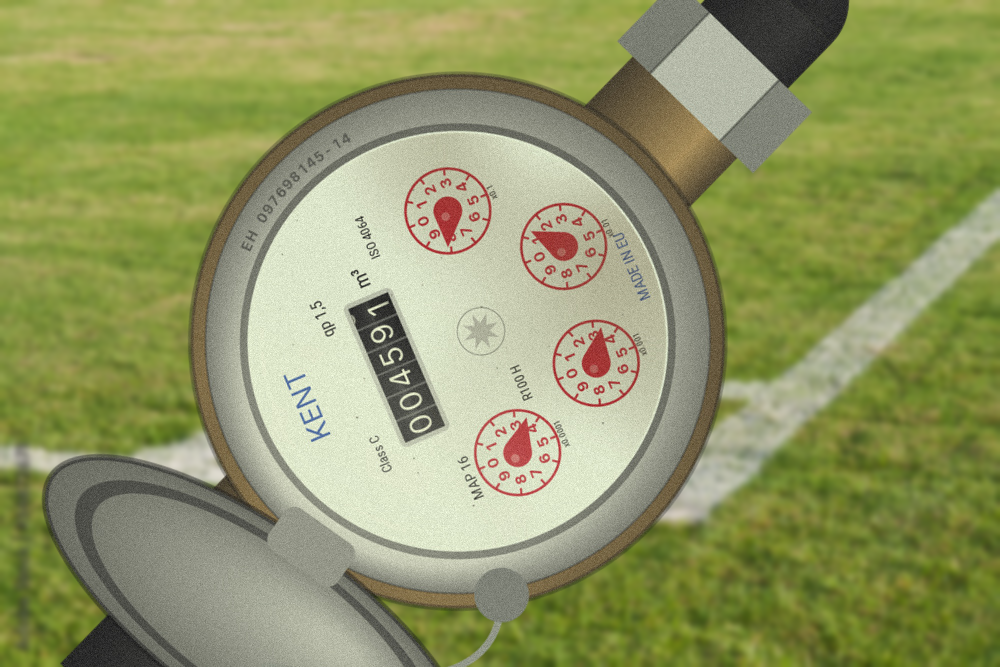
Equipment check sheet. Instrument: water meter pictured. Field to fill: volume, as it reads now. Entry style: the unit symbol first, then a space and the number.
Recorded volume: m³ 4590.8133
